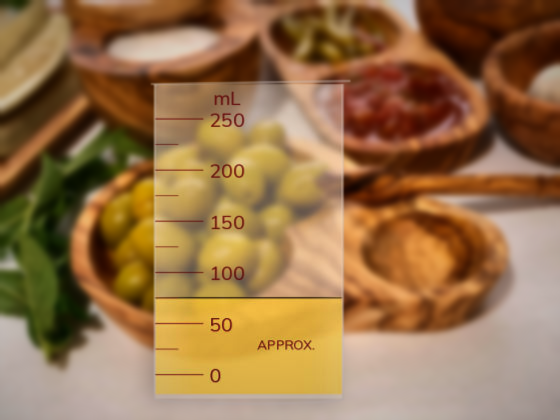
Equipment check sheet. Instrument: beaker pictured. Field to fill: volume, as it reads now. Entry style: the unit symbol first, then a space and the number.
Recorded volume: mL 75
